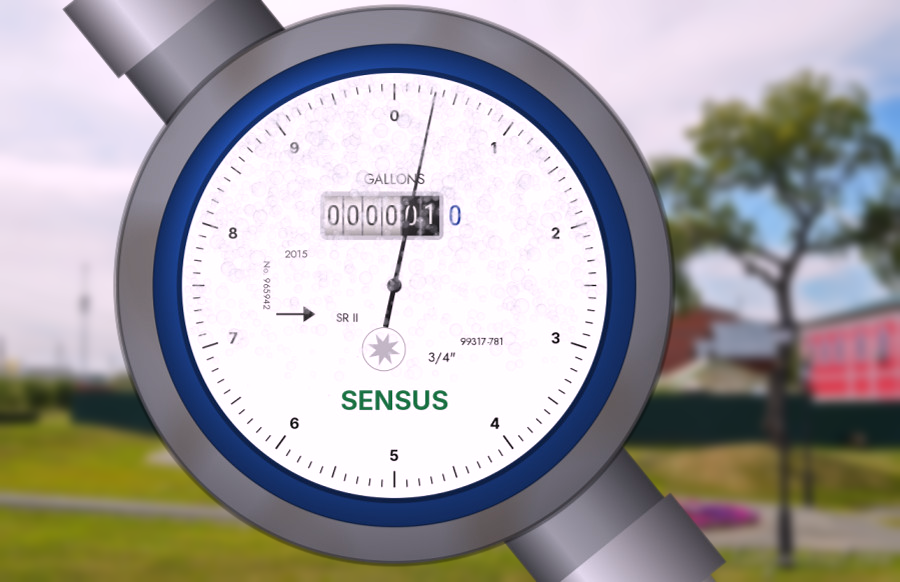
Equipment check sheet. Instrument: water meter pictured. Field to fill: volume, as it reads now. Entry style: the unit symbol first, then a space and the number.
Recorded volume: gal 10.3
